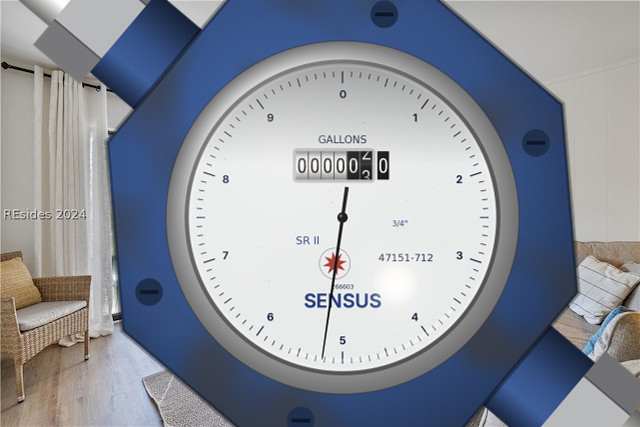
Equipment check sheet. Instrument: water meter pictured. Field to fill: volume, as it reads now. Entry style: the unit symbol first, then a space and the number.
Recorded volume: gal 25.2
